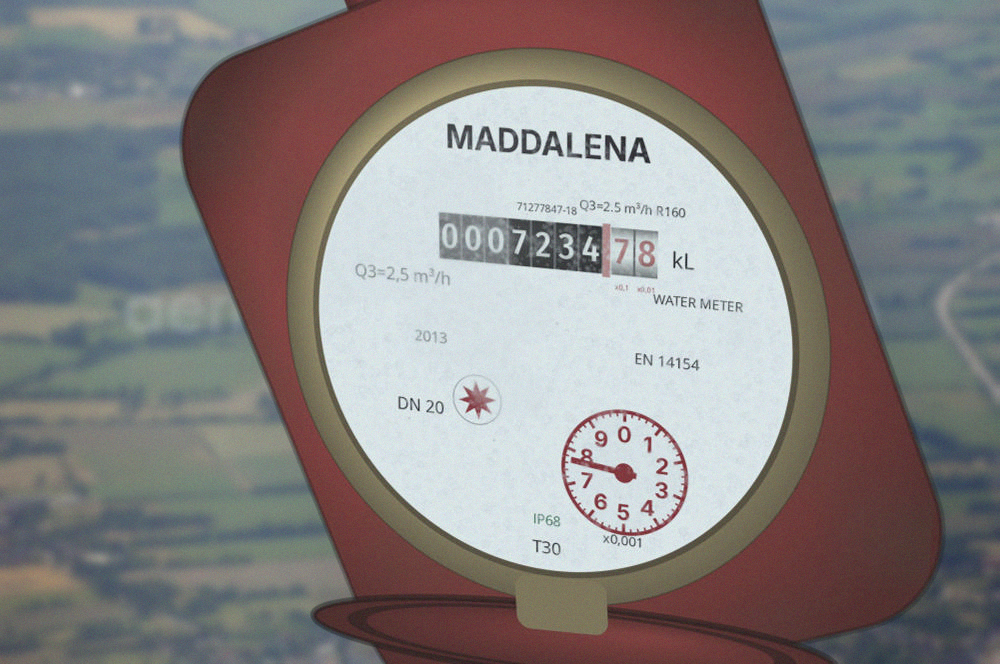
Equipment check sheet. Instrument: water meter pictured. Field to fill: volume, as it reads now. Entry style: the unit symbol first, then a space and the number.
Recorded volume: kL 7234.787
